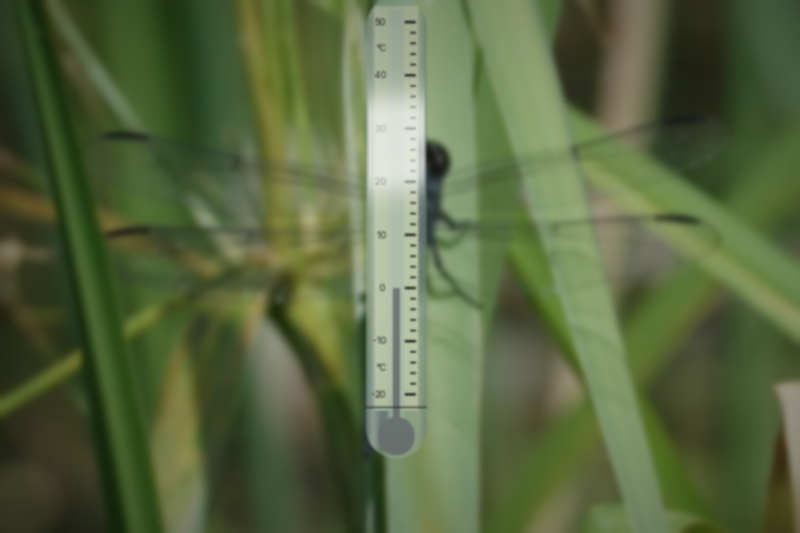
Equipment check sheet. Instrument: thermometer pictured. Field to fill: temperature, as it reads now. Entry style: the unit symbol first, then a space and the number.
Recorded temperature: °C 0
